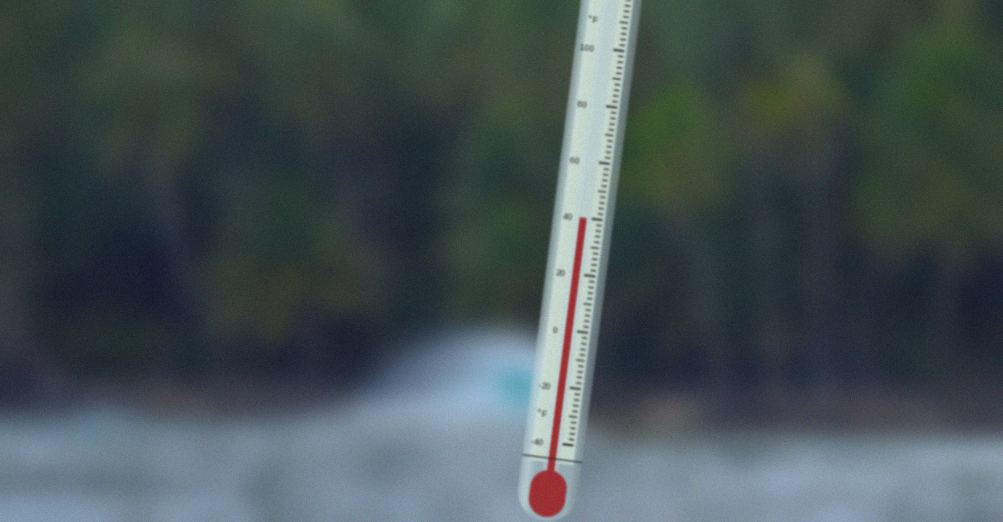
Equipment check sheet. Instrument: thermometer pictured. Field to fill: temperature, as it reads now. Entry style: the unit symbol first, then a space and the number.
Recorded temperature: °F 40
